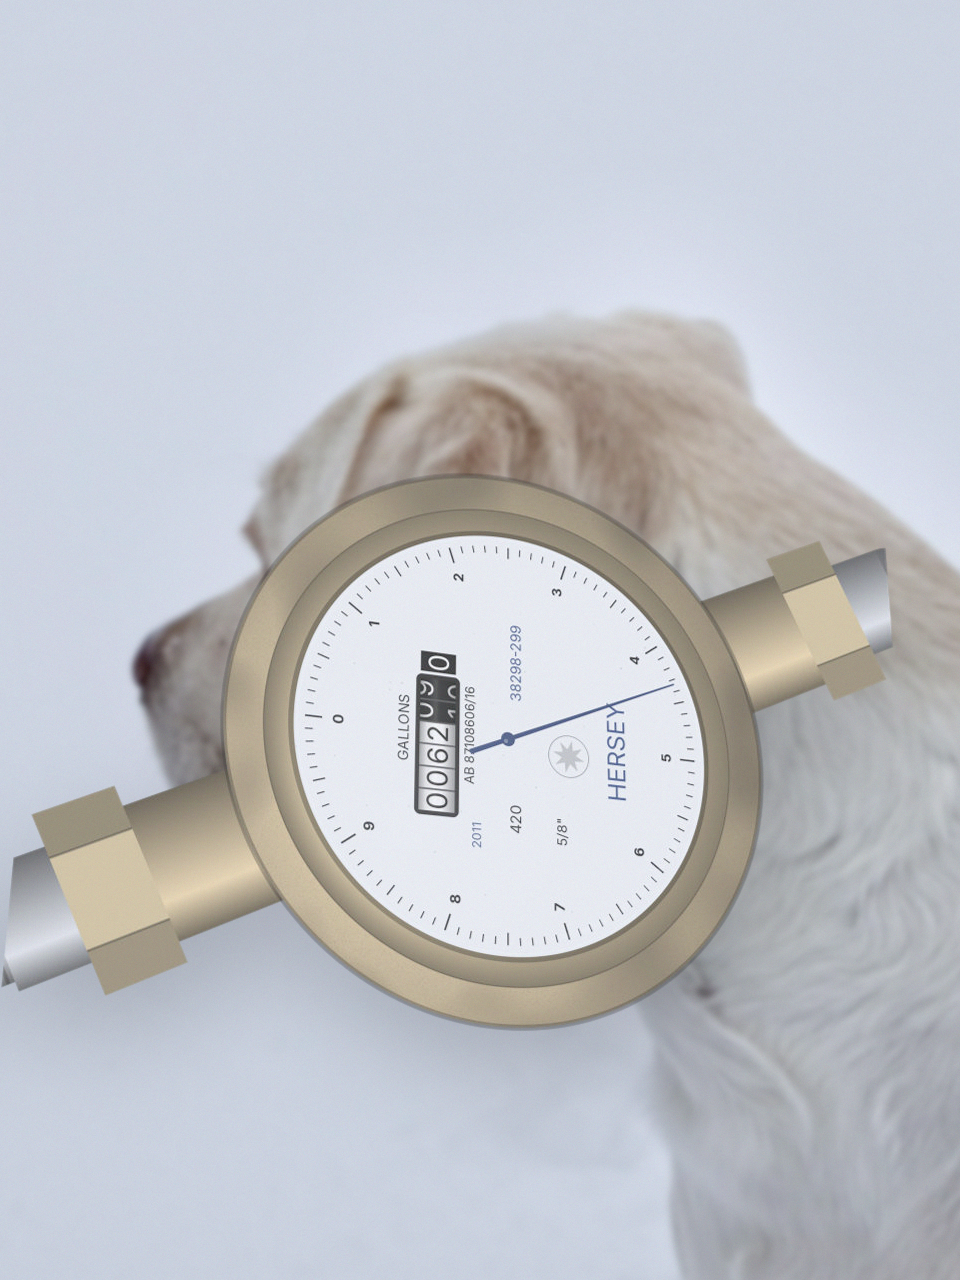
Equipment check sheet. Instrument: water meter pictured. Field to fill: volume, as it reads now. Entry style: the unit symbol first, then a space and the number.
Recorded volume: gal 62094.3
